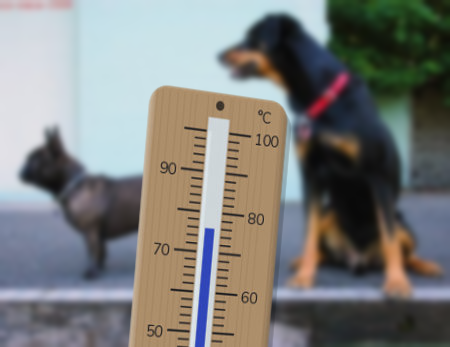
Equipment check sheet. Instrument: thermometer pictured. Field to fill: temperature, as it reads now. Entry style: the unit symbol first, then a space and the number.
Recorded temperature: °C 76
